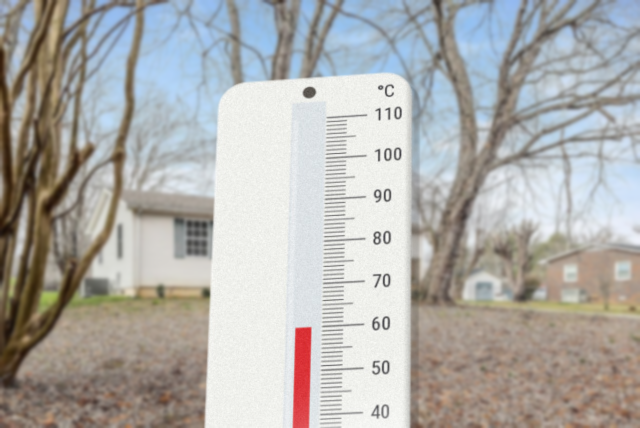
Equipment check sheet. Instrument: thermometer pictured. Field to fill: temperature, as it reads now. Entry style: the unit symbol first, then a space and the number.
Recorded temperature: °C 60
